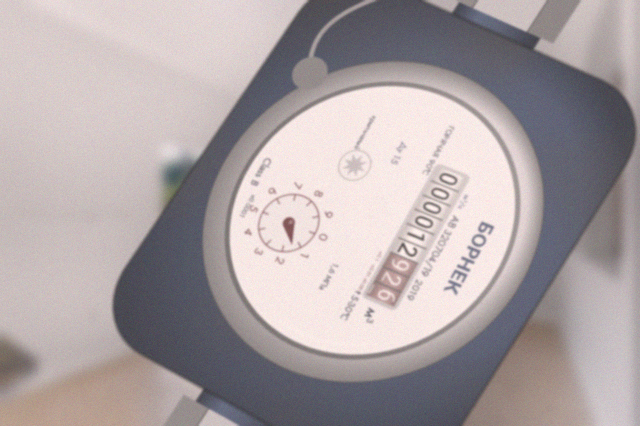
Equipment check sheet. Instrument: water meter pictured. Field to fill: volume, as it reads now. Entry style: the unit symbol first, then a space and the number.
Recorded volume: m³ 12.9261
